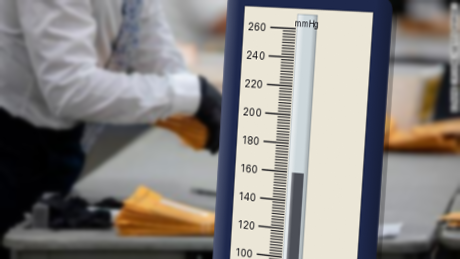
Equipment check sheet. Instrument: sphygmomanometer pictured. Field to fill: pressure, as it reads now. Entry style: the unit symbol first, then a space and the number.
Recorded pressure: mmHg 160
